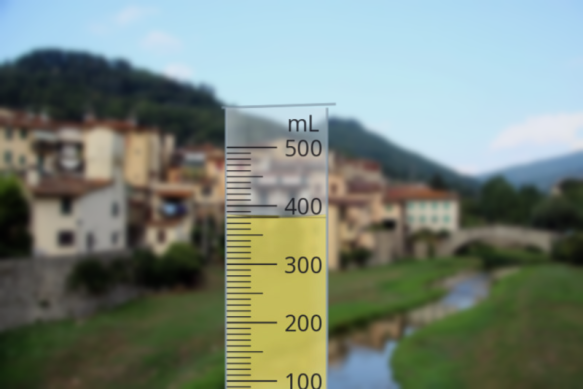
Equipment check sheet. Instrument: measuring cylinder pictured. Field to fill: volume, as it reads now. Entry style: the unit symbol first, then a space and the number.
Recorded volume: mL 380
